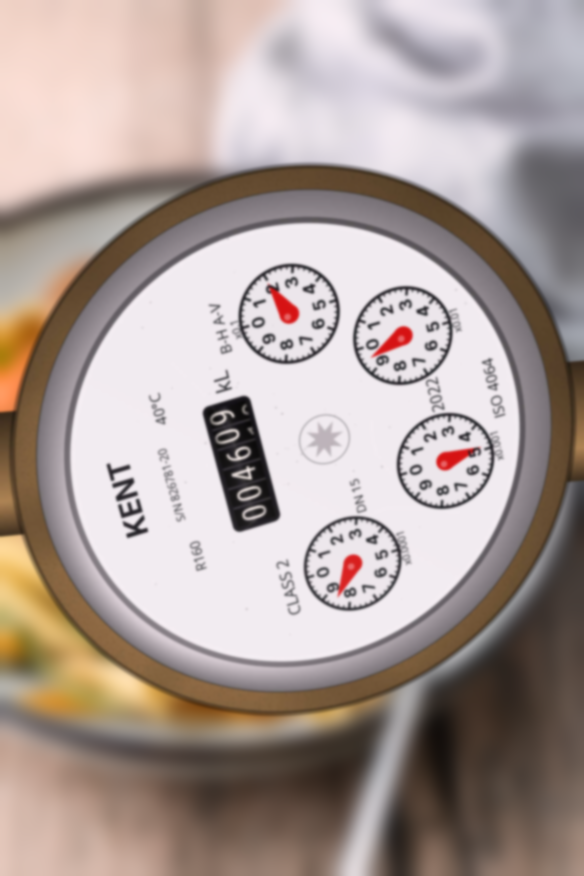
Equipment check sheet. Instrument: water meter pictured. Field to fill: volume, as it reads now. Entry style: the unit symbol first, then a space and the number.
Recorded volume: kL 4609.1948
